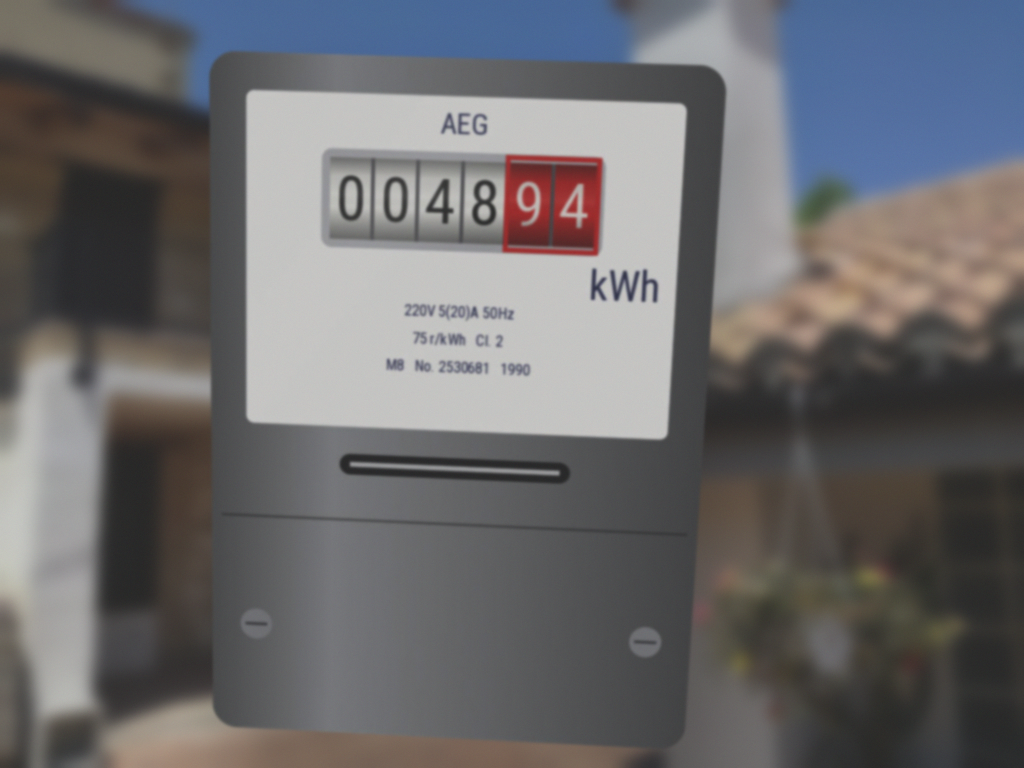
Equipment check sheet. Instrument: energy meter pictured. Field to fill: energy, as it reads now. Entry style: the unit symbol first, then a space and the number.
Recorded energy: kWh 48.94
